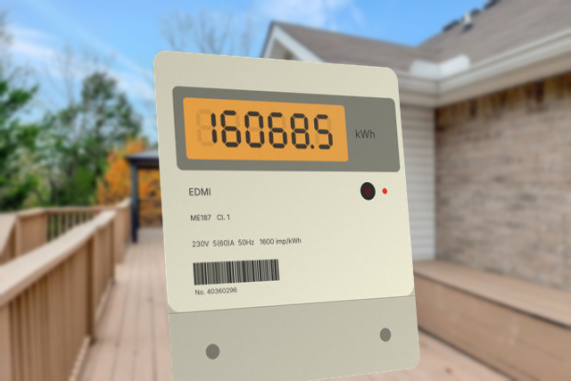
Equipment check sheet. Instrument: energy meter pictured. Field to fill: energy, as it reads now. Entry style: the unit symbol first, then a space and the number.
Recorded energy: kWh 16068.5
